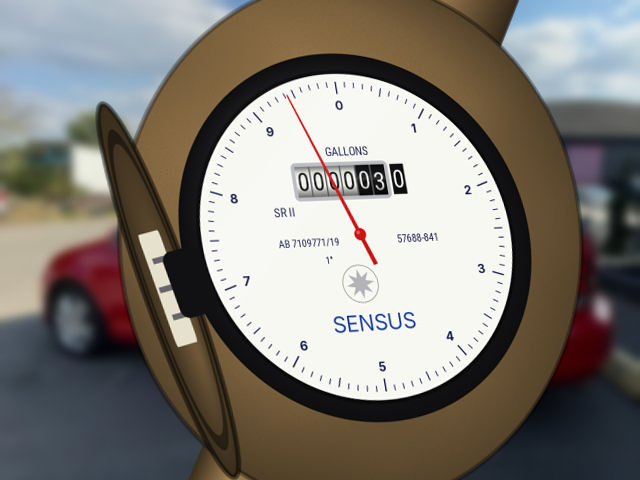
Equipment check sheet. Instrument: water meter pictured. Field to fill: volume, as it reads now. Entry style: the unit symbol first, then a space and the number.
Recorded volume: gal 29.4
